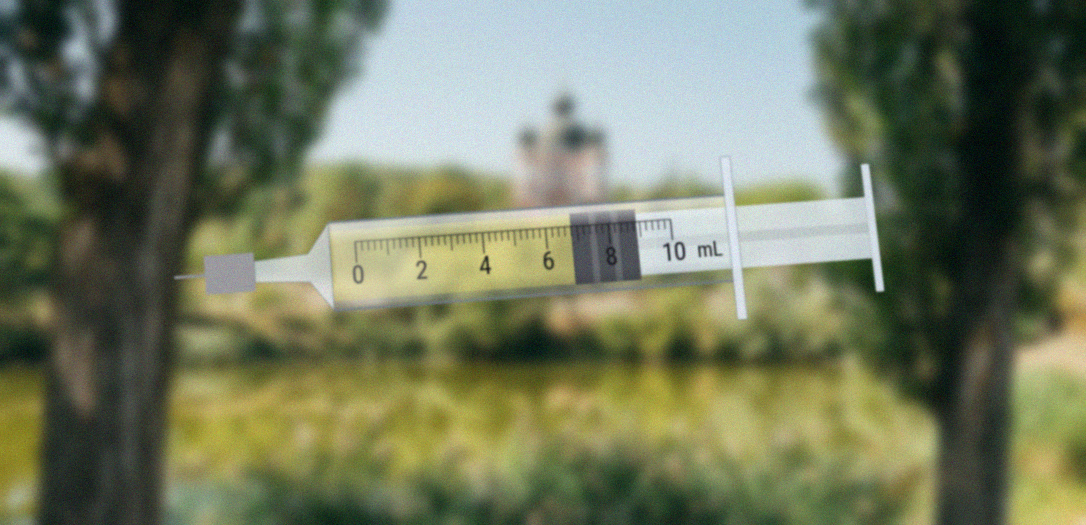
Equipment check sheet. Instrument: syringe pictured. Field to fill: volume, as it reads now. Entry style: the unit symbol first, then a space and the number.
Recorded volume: mL 6.8
